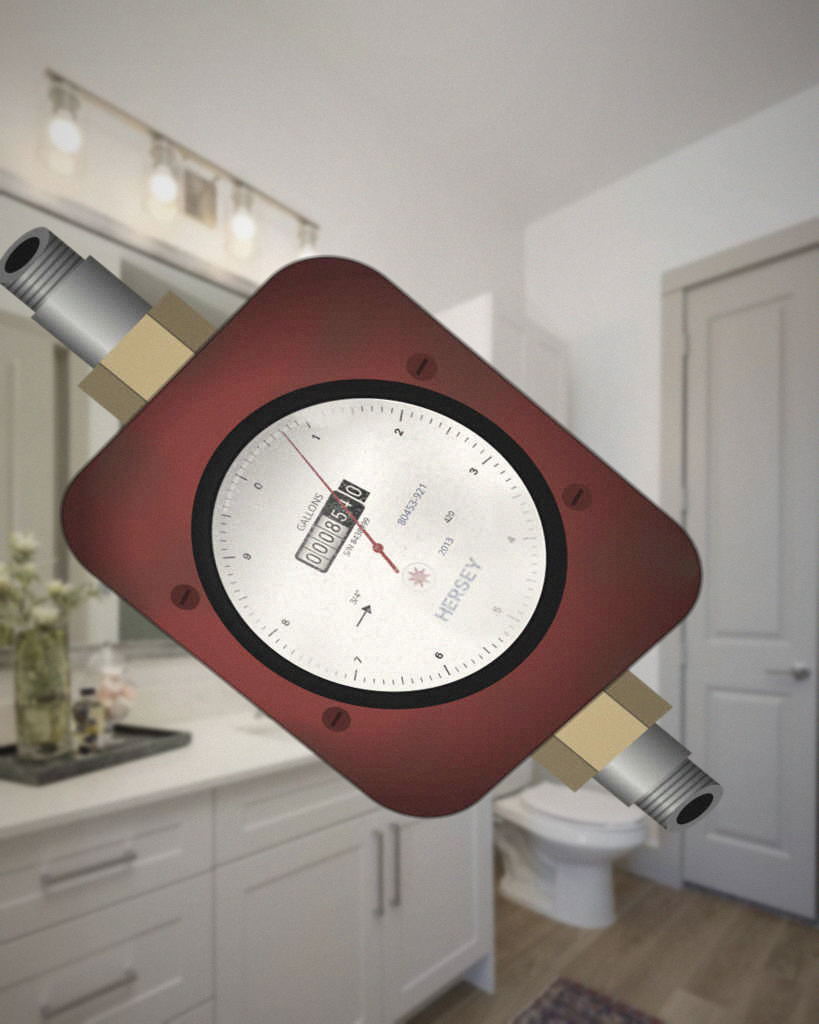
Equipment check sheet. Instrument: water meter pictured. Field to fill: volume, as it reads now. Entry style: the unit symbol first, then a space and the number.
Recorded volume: gal 8540.7
